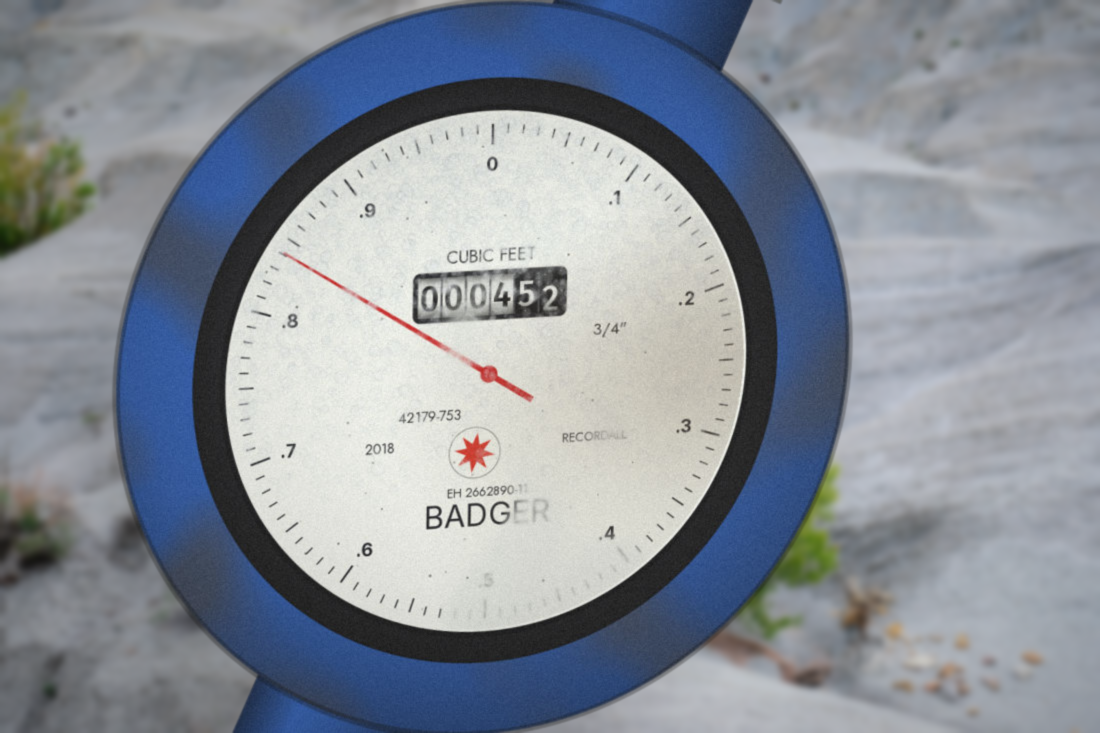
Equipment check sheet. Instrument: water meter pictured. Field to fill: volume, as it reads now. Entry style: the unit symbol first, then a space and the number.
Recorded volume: ft³ 451.84
